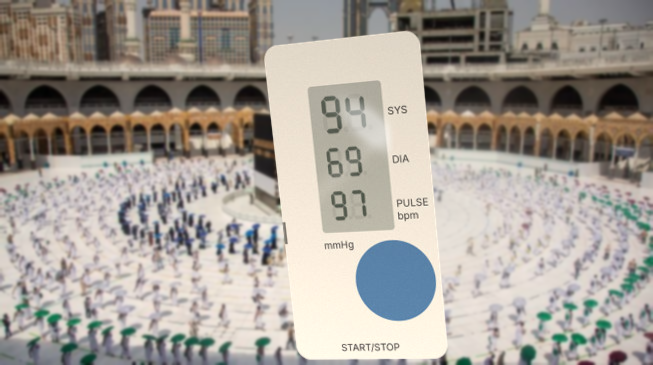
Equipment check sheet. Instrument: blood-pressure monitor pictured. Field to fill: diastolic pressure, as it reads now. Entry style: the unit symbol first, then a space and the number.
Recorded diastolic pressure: mmHg 69
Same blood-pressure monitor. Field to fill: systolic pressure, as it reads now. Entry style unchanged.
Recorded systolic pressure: mmHg 94
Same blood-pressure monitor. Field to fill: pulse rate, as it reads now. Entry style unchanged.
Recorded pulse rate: bpm 97
